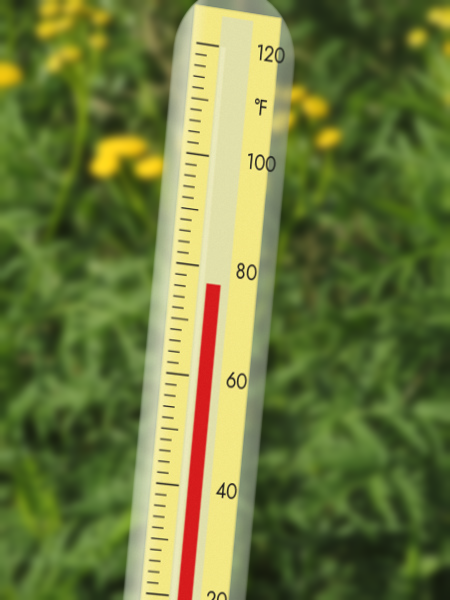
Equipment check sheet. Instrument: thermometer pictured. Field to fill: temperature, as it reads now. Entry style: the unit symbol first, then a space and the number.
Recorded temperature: °F 77
